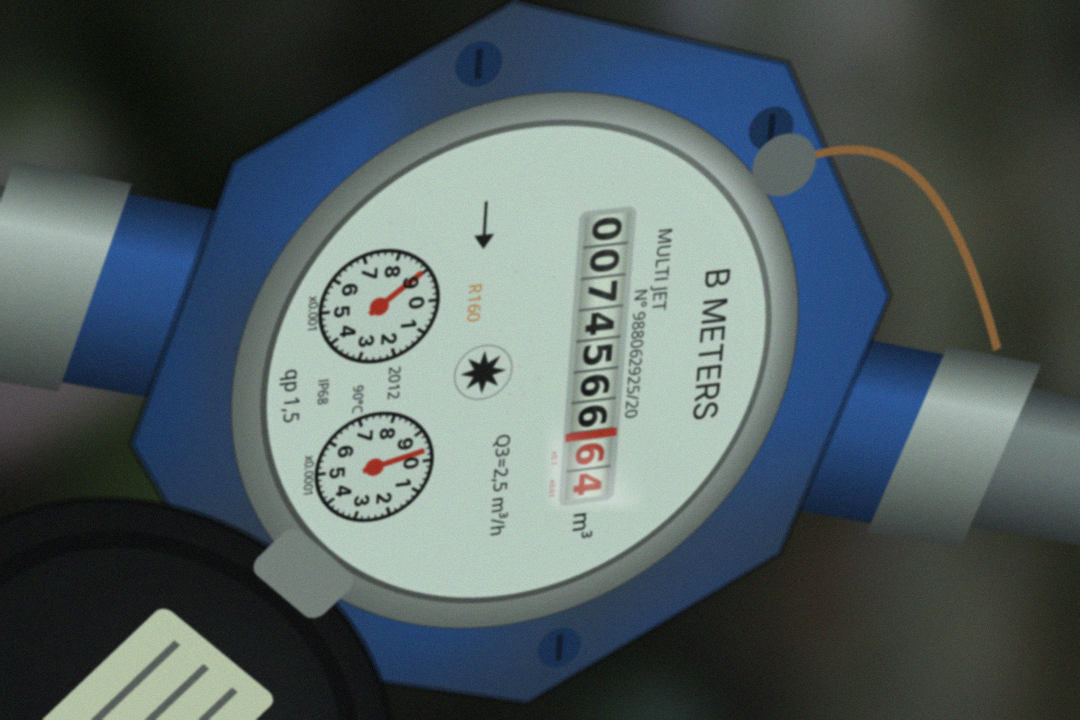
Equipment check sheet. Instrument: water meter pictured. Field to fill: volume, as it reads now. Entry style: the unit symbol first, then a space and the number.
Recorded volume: m³ 74566.6489
